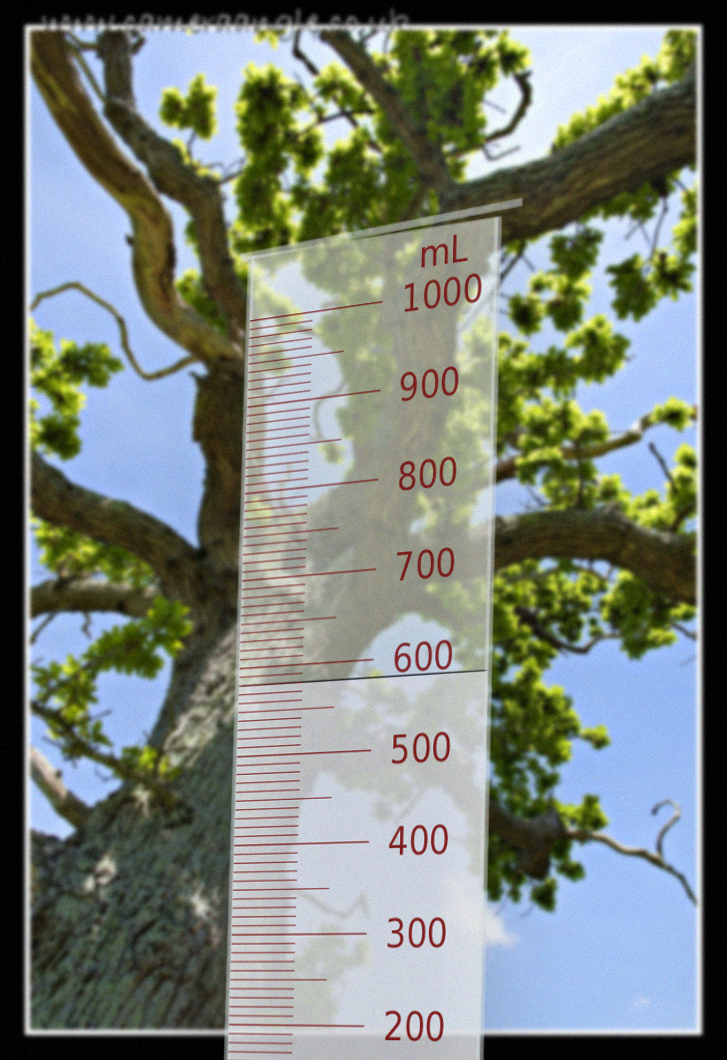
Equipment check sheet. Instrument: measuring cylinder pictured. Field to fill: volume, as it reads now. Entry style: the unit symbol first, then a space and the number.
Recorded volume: mL 580
